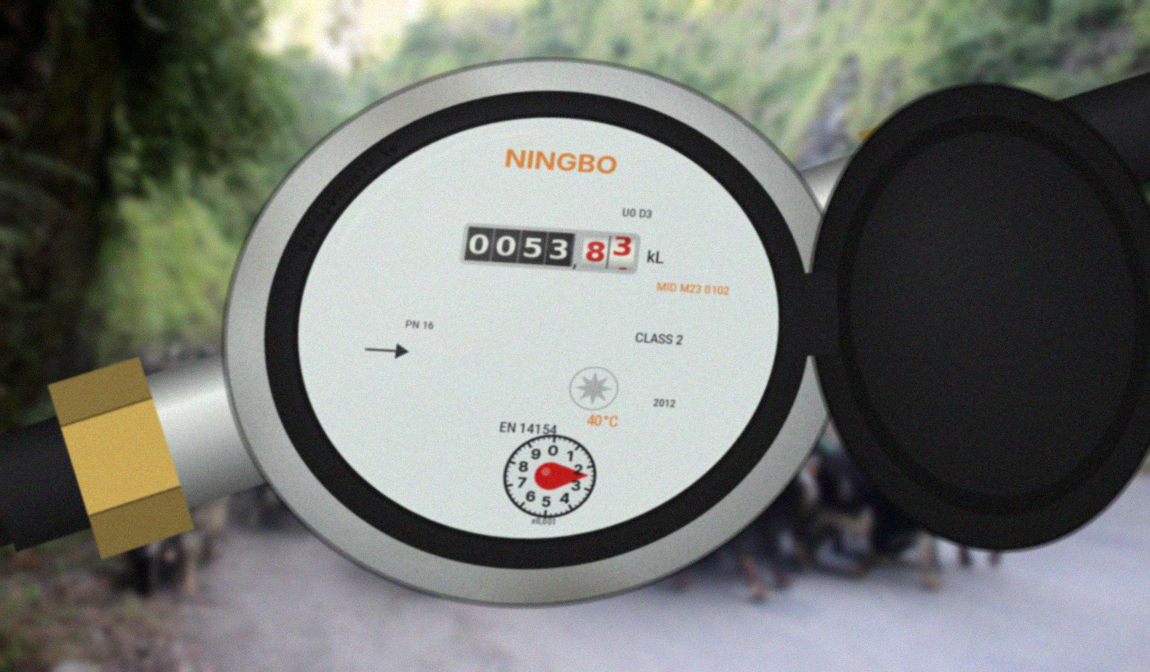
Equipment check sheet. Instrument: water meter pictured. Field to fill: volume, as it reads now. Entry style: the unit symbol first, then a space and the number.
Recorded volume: kL 53.832
